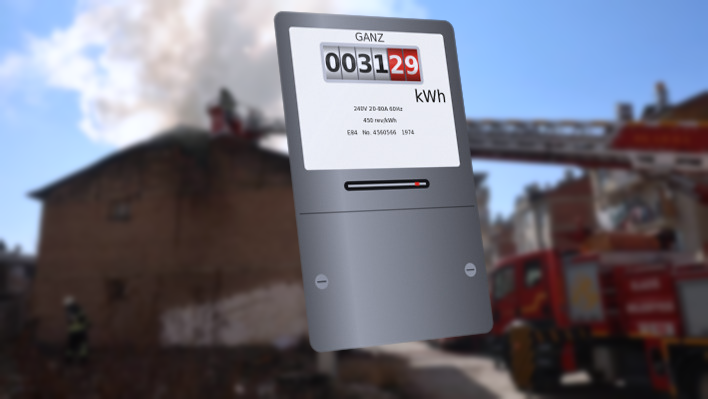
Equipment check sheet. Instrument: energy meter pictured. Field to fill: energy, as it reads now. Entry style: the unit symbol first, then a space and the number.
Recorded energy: kWh 31.29
